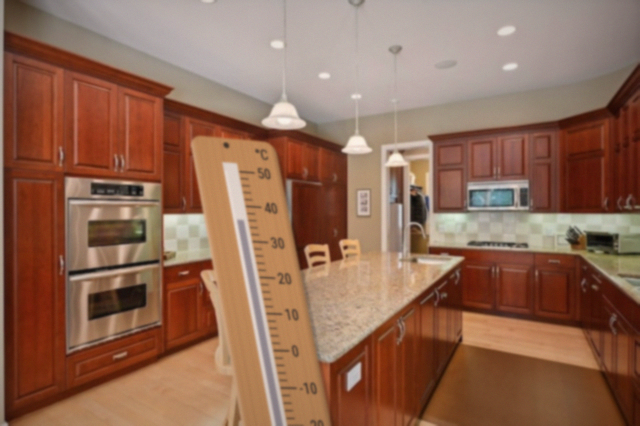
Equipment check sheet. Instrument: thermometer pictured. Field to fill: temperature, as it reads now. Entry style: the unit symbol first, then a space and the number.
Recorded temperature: °C 36
